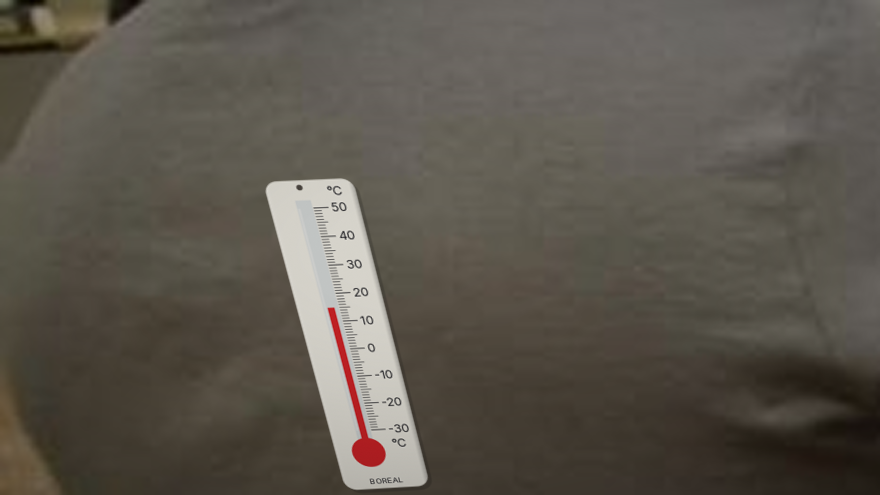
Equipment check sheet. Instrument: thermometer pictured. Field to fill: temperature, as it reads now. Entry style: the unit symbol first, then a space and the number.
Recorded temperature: °C 15
